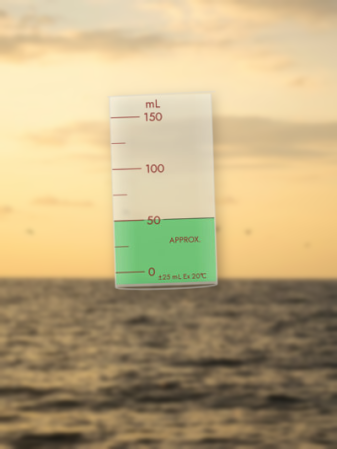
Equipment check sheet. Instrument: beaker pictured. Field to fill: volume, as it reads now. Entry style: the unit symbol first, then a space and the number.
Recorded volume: mL 50
